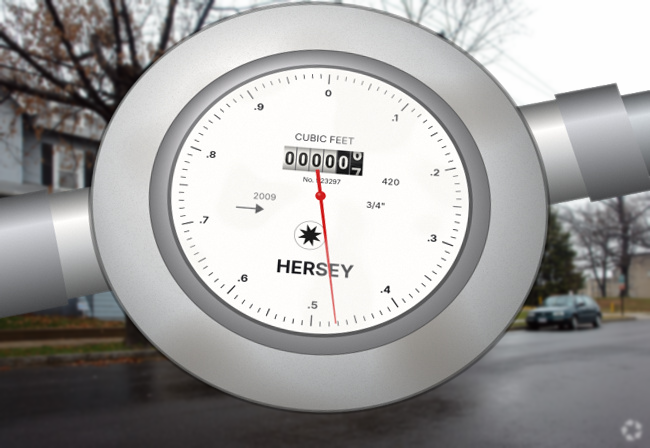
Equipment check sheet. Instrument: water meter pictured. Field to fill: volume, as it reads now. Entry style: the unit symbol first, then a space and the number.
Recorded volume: ft³ 6.47
